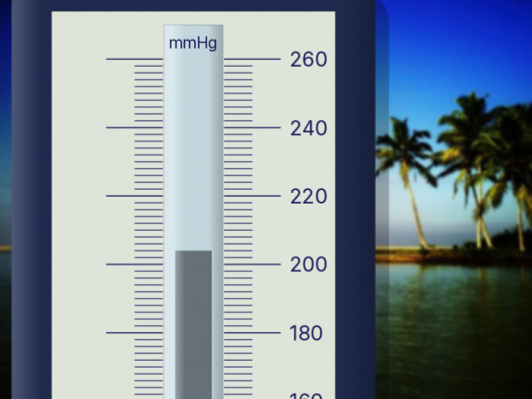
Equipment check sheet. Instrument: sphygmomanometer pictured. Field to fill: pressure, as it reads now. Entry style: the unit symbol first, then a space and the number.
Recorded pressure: mmHg 204
